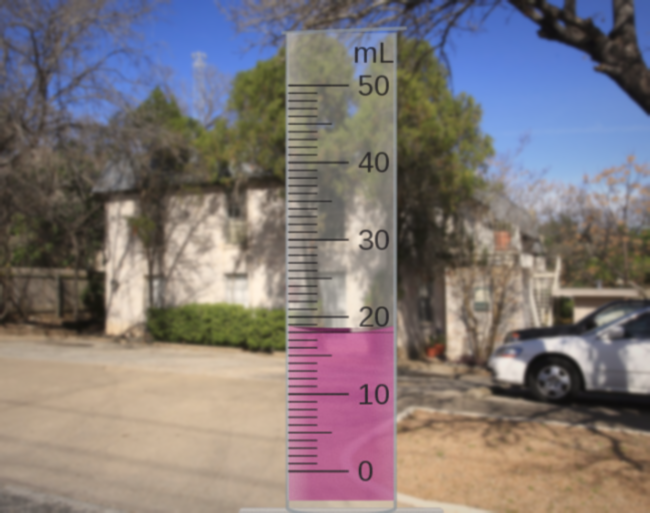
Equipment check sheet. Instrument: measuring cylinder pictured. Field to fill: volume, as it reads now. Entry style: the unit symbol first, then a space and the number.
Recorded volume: mL 18
